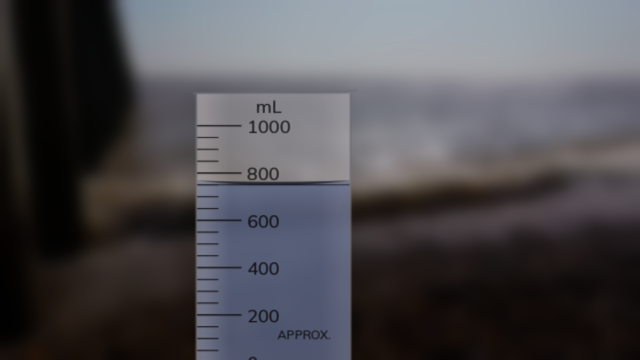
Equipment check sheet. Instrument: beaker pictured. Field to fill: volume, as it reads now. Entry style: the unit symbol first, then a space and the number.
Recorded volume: mL 750
